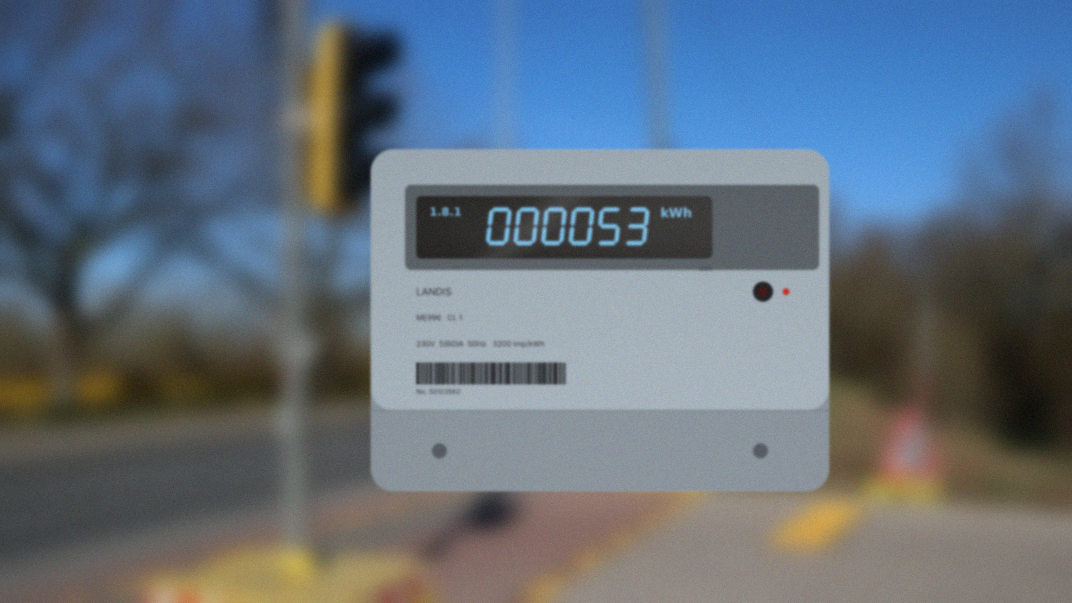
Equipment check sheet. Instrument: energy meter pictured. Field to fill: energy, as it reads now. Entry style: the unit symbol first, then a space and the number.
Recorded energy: kWh 53
